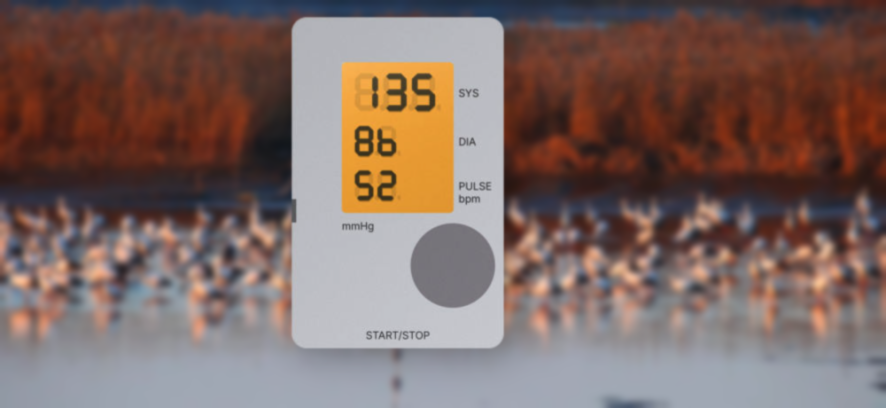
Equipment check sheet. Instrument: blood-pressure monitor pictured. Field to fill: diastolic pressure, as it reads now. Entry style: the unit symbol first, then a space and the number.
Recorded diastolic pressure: mmHg 86
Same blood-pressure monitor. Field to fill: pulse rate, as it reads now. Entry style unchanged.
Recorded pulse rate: bpm 52
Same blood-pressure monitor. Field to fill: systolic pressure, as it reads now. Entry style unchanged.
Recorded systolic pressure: mmHg 135
